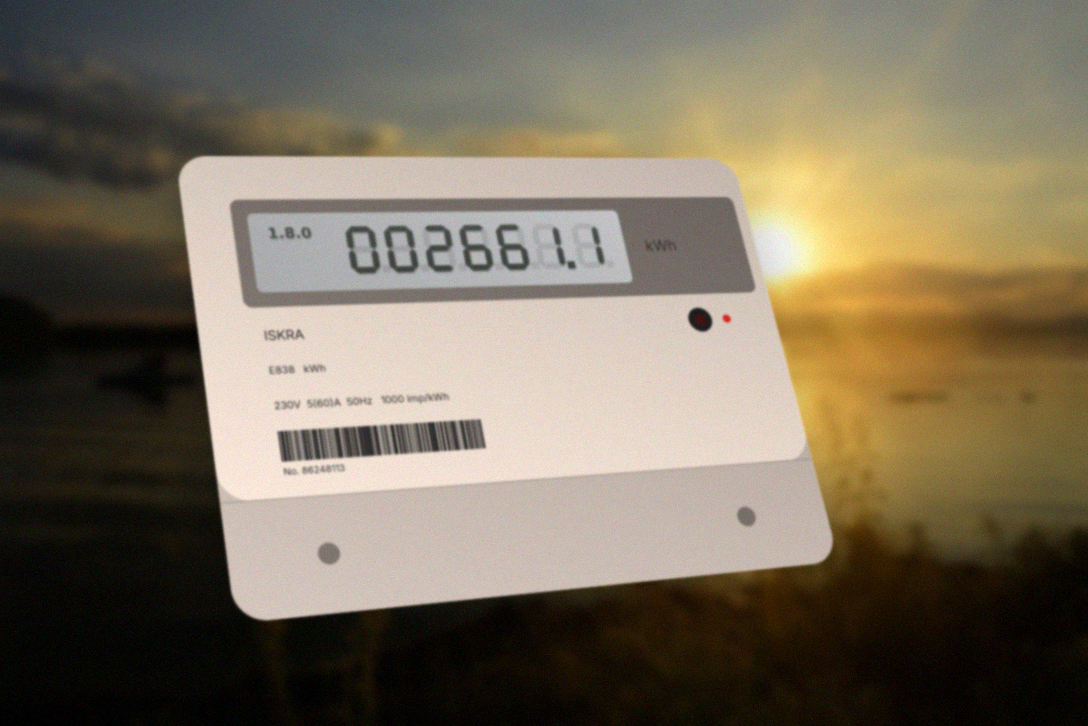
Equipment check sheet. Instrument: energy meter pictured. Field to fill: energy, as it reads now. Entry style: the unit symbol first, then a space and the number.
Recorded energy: kWh 2661.1
